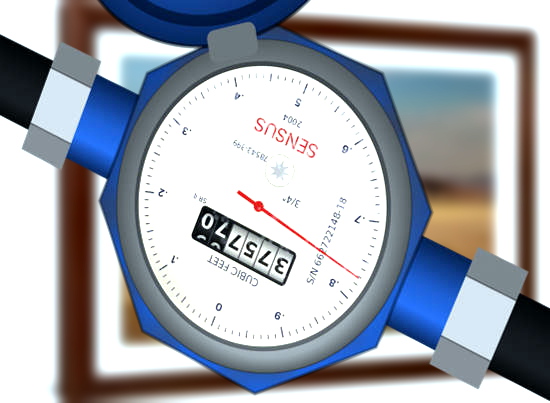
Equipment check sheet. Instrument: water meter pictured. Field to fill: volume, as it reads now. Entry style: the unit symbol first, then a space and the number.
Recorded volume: ft³ 375769.77
